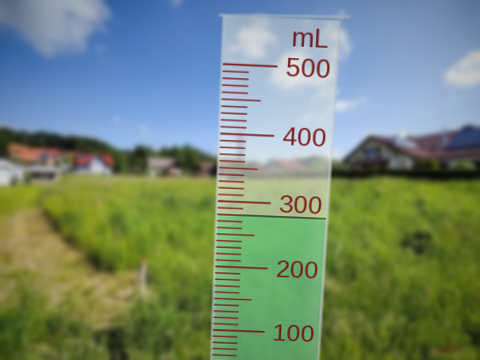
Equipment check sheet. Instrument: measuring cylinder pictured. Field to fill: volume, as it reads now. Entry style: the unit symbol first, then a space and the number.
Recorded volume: mL 280
